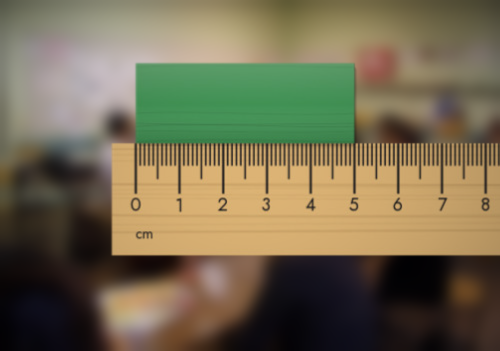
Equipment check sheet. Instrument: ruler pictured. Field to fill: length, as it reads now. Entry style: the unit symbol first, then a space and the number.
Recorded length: cm 5
